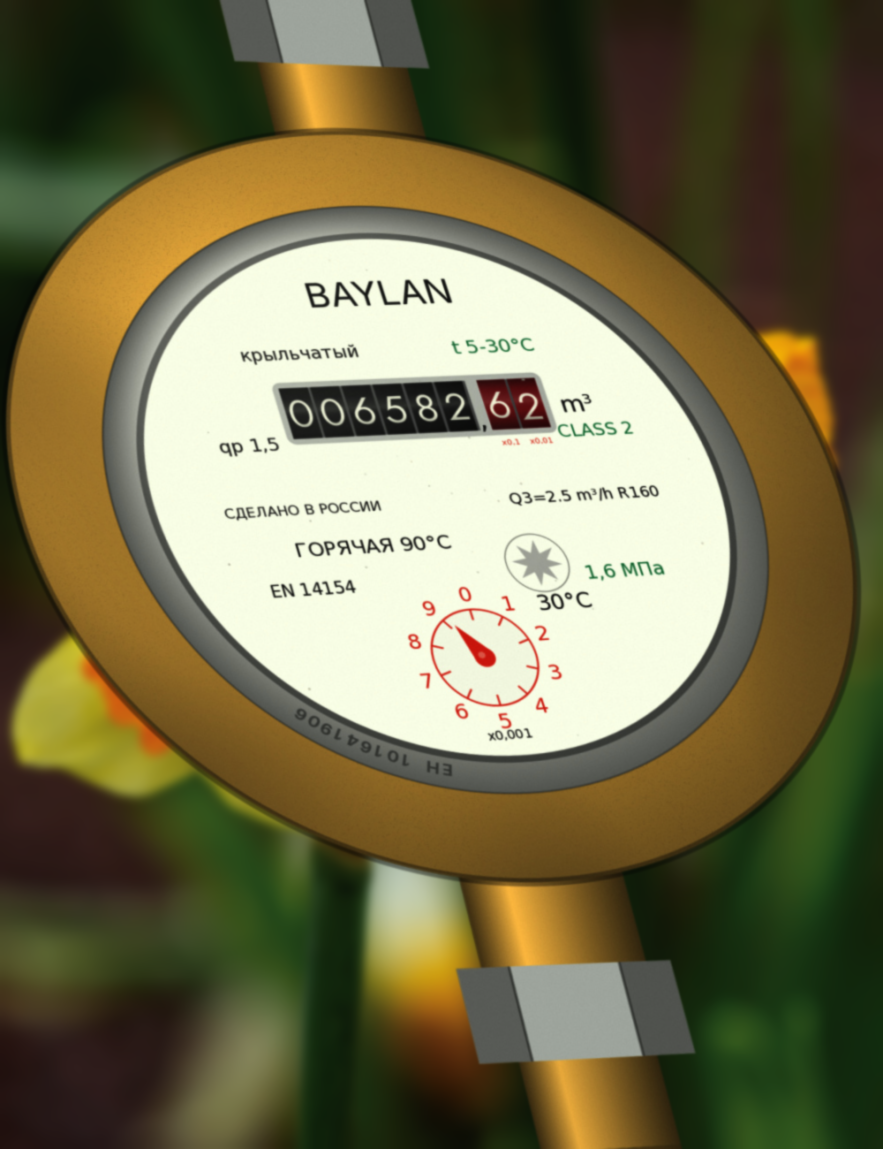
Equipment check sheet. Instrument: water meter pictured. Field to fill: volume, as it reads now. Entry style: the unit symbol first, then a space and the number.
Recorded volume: m³ 6582.619
